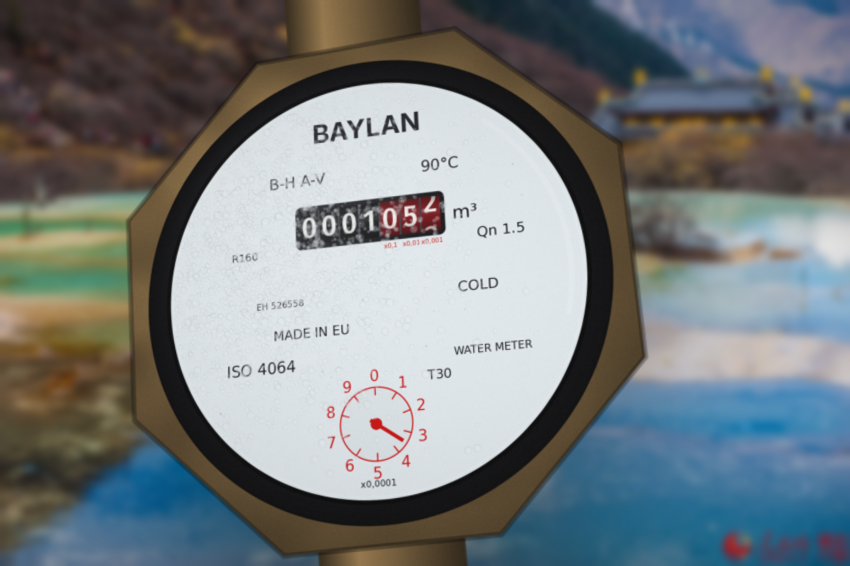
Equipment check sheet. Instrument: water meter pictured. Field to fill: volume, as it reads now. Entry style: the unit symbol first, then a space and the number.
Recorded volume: m³ 1.0523
